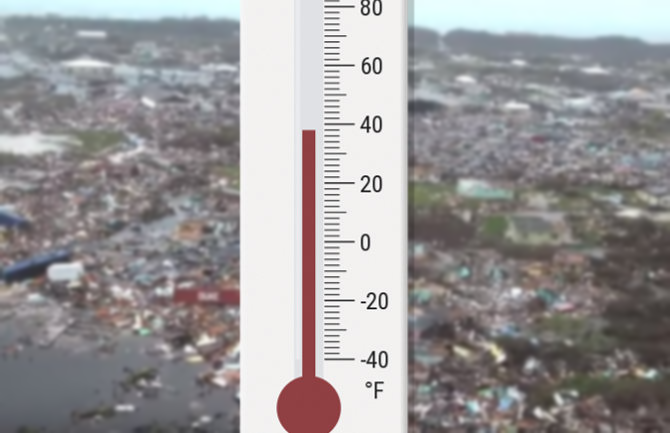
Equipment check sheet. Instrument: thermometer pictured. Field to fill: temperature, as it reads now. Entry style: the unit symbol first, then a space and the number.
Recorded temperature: °F 38
